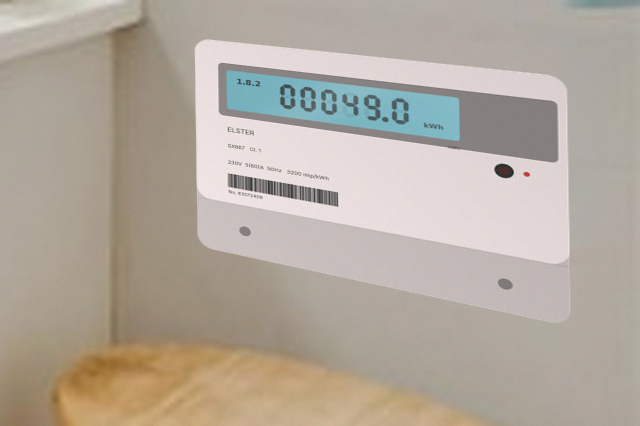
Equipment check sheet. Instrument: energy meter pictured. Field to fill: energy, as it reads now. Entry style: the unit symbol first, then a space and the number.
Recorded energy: kWh 49.0
